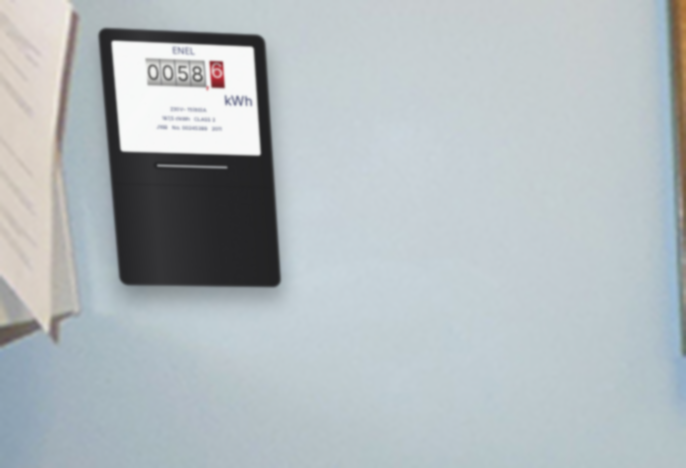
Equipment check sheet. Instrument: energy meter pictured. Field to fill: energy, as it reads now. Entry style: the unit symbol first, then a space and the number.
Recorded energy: kWh 58.6
